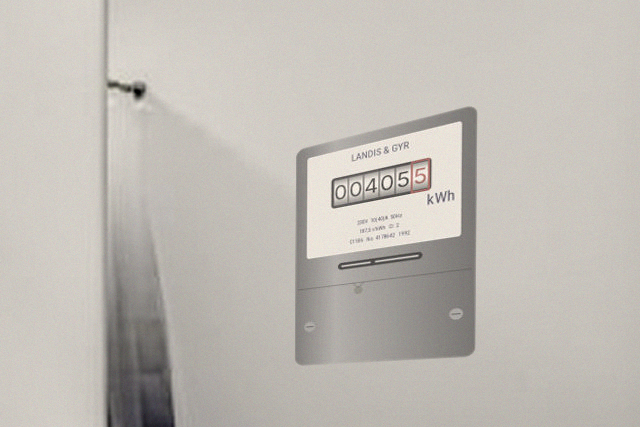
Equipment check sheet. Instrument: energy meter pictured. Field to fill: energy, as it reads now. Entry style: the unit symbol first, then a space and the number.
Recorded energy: kWh 405.5
